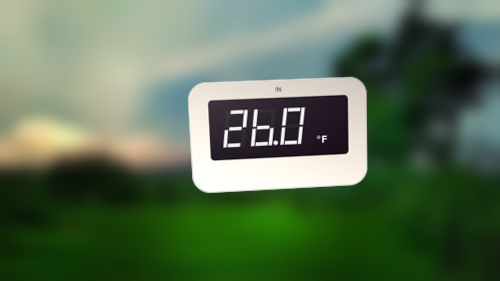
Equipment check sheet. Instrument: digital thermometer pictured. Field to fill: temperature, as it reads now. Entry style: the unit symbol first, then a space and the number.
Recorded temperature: °F 26.0
